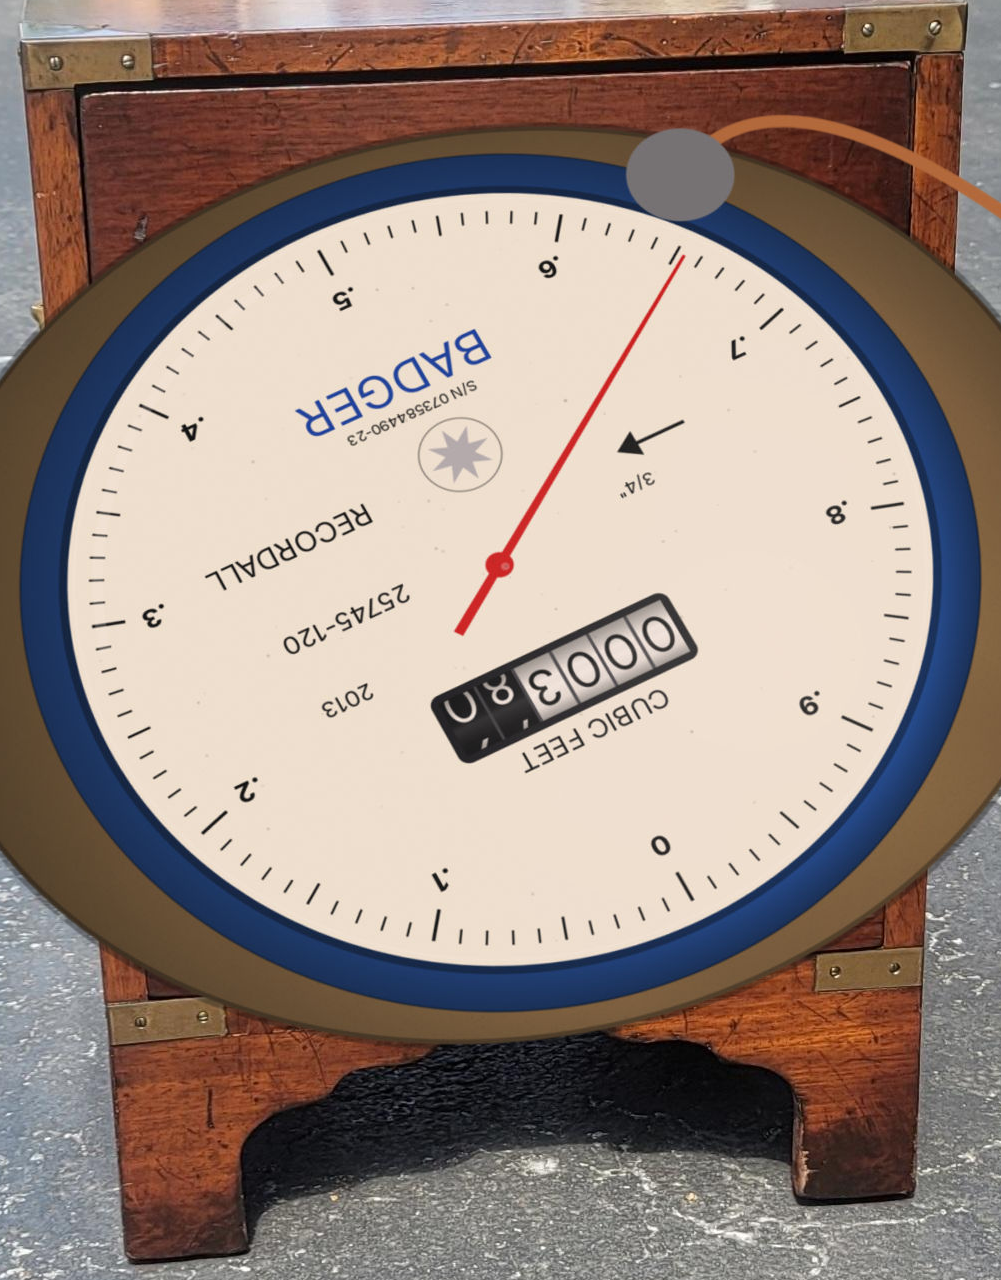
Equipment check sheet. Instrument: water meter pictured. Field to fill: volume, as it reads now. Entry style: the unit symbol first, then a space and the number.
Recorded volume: ft³ 379.65
